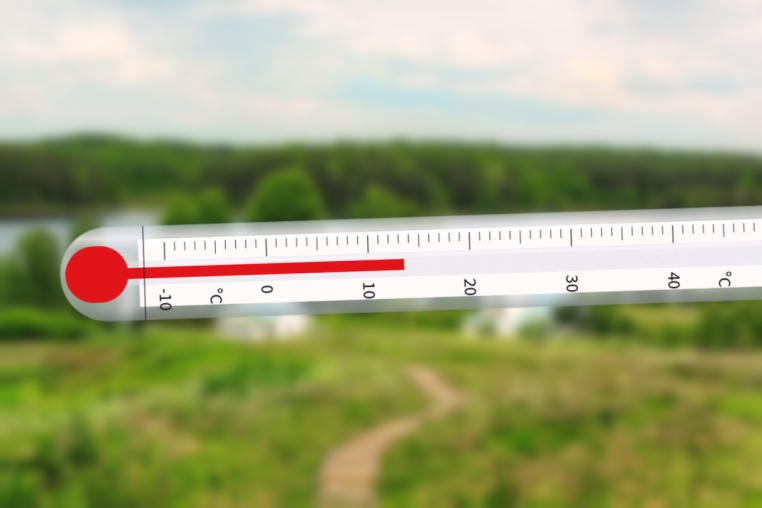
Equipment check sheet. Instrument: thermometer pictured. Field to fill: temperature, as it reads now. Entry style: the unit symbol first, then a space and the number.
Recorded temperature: °C 13.5
